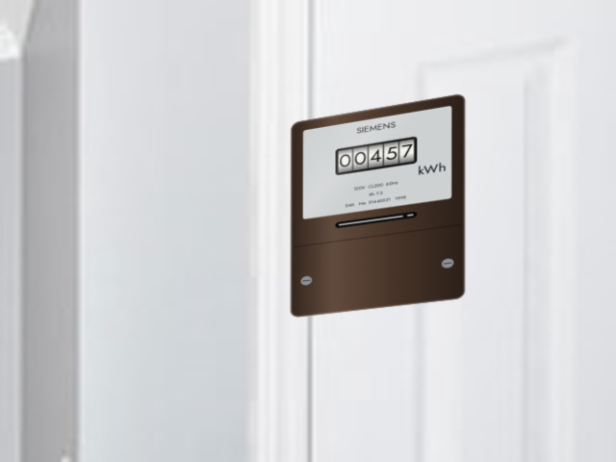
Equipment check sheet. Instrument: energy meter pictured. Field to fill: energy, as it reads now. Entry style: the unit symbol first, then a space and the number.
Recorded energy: kWh 457
